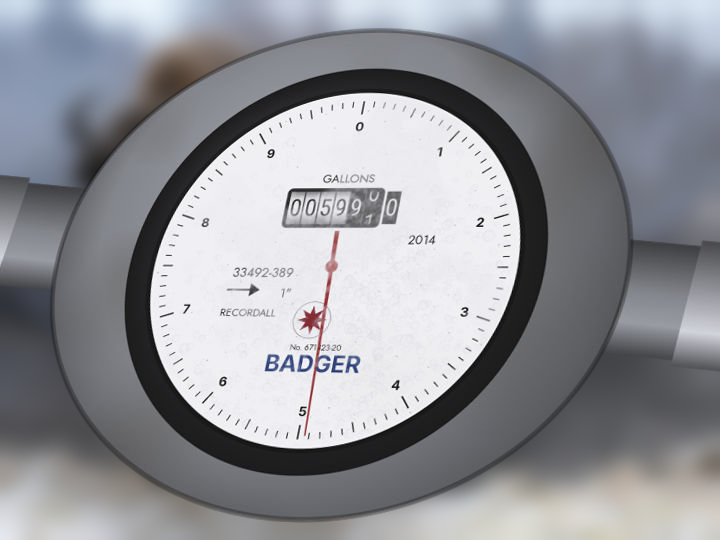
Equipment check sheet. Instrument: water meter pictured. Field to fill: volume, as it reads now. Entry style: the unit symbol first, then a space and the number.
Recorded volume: gal 59904.9
